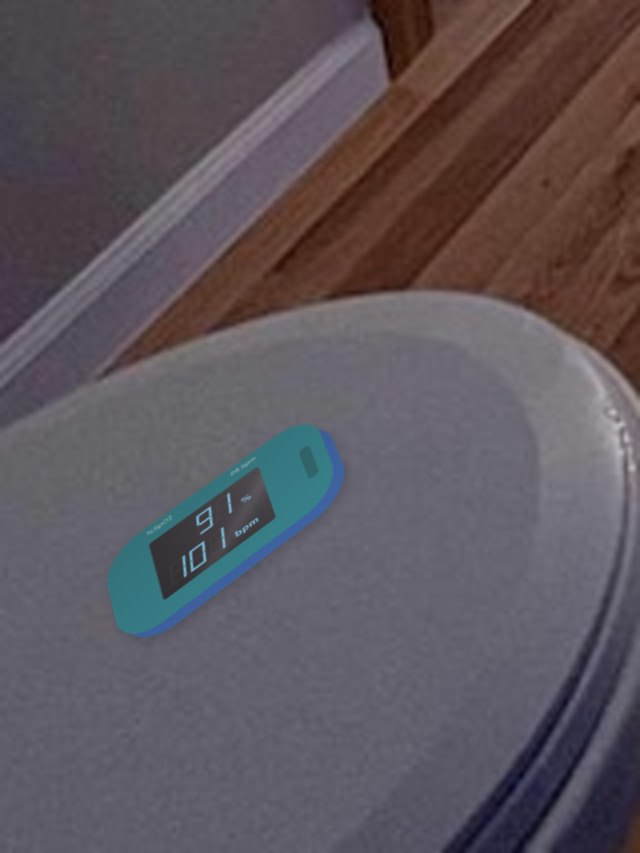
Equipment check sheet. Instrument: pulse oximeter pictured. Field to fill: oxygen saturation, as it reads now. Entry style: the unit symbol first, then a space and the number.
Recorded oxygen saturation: % 91
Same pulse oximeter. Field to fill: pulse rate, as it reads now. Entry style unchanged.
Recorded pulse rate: bpm 101
